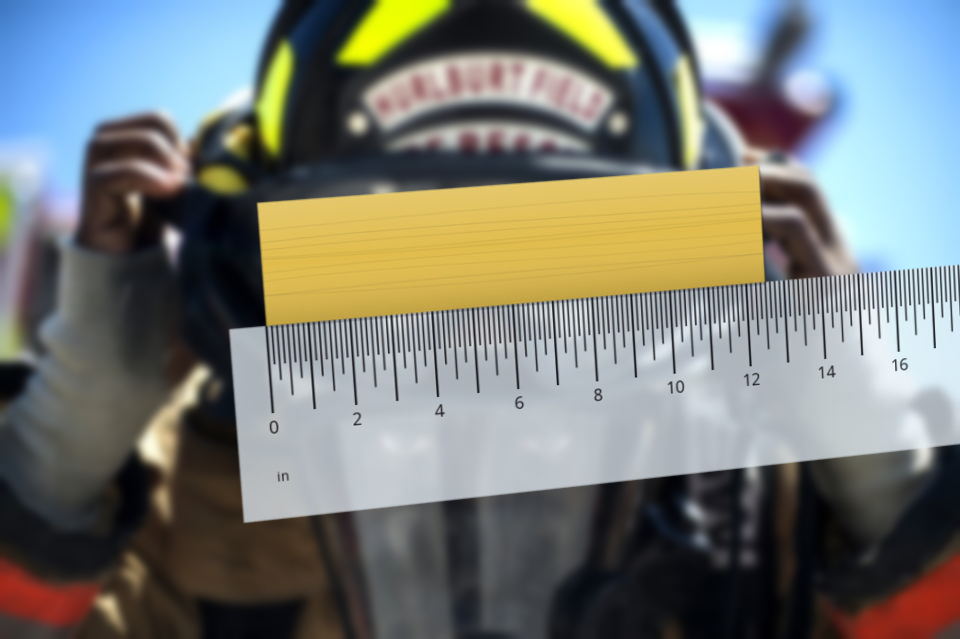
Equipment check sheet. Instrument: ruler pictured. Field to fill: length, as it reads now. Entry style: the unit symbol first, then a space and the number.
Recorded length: in 12.5
